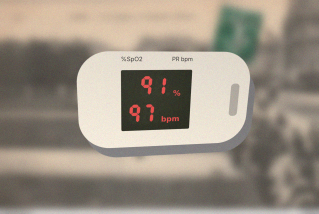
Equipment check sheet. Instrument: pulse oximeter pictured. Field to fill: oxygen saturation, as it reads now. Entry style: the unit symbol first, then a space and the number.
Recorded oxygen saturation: % 91
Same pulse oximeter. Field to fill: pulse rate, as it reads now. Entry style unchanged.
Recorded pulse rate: bpm 97
